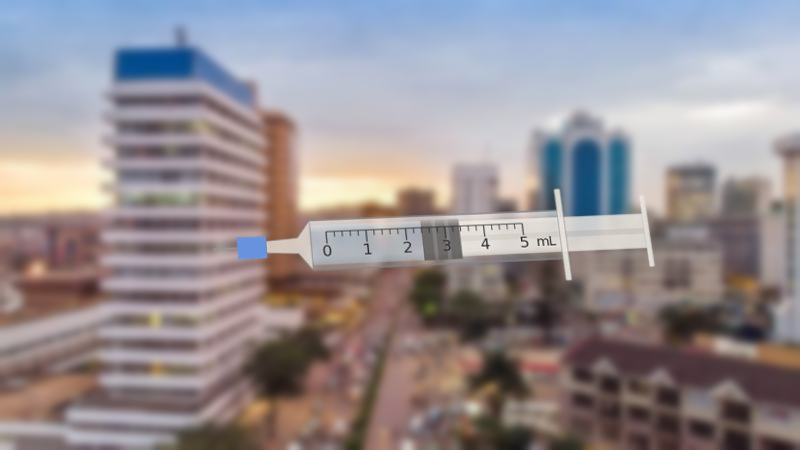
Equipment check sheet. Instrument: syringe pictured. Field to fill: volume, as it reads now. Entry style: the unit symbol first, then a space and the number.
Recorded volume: mL 2.4
